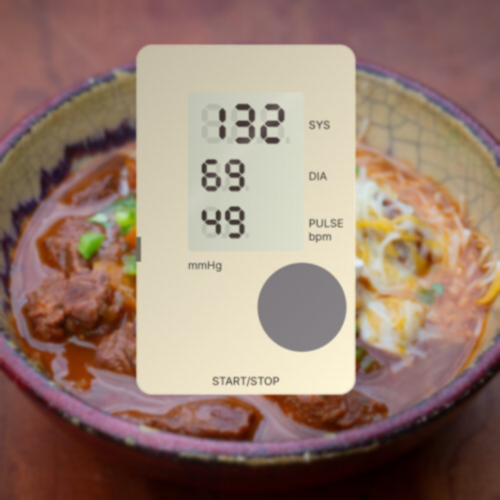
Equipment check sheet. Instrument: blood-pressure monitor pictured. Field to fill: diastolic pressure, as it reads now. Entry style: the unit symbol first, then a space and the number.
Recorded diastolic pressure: mmHg 69
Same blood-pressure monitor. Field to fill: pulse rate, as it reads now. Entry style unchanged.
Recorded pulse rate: bpm 49
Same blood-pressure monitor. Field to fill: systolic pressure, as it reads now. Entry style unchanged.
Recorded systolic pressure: mmHg 132
